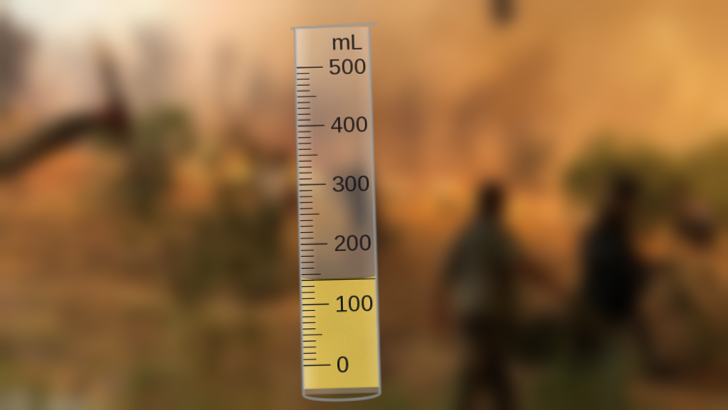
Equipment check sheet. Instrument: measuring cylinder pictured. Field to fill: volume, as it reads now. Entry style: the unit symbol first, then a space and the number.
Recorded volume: mL 140
